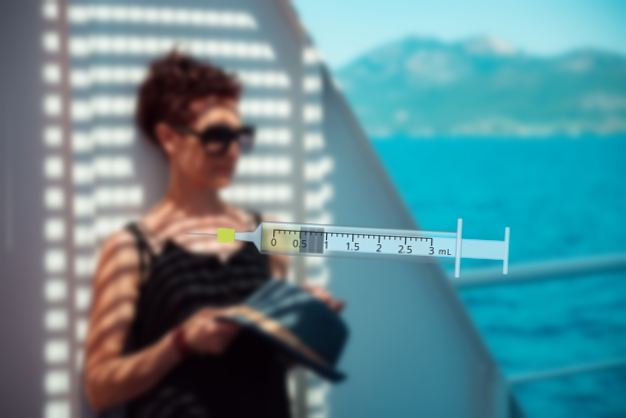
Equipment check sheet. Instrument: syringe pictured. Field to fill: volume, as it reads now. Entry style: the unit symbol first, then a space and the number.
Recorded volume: mL 0.5
